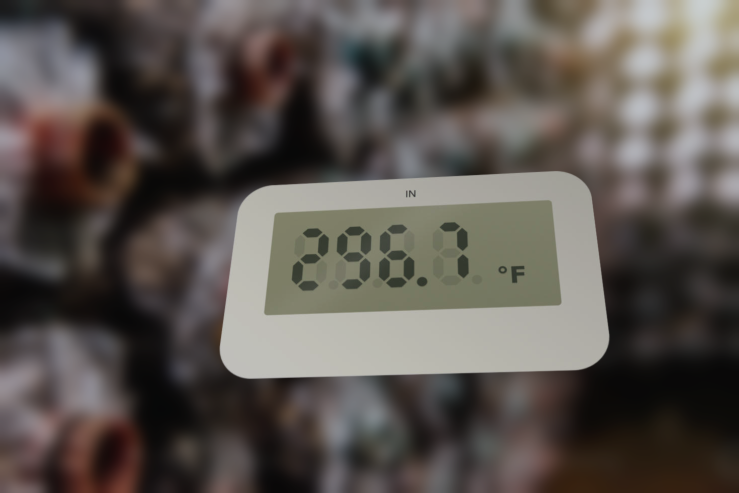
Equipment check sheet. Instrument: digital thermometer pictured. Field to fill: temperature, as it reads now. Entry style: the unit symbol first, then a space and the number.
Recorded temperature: °F 296.7
